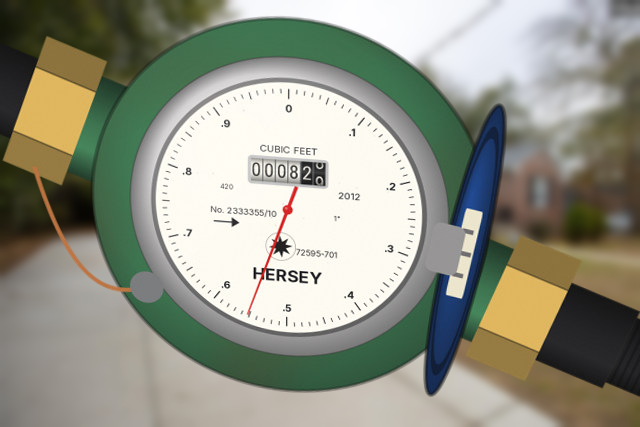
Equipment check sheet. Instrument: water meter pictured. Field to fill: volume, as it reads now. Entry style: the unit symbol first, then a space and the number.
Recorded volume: ft³ 828.55
